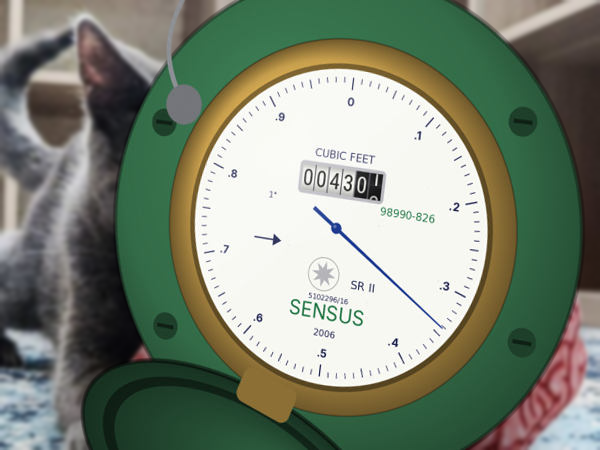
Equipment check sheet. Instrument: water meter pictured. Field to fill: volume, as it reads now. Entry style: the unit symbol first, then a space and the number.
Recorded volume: ft³ 4301.34
